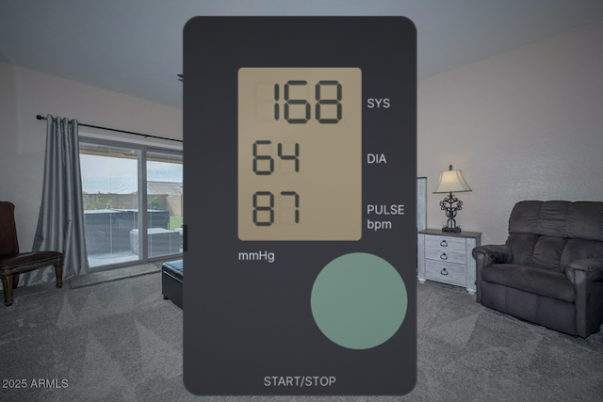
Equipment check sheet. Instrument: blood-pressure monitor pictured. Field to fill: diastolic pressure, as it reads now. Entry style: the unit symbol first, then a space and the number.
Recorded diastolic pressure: mmHg 64
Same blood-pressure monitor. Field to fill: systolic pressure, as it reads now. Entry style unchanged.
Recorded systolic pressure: mmHg 168
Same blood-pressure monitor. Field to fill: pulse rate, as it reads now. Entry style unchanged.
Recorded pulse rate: bpm 87
